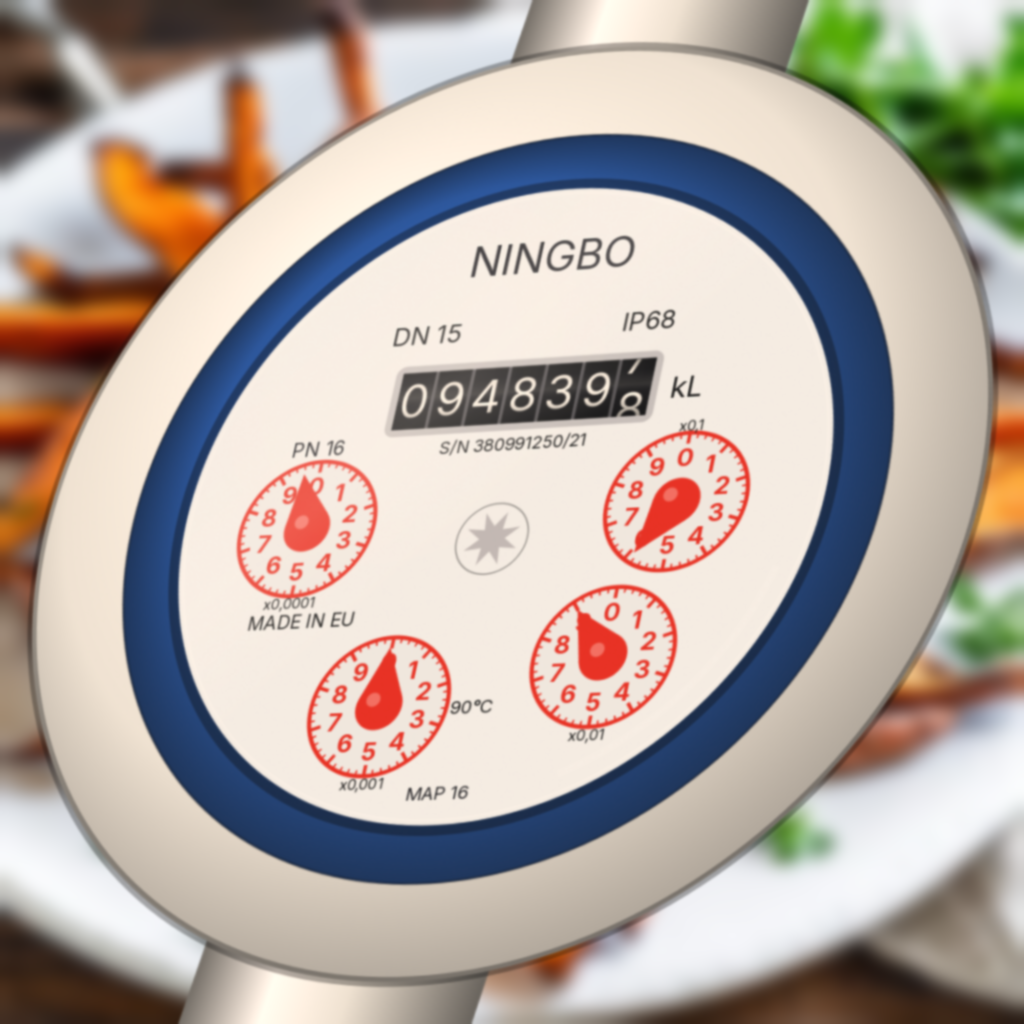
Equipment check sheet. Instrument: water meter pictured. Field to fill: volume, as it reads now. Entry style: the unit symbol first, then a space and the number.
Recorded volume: kL 948397.5899
